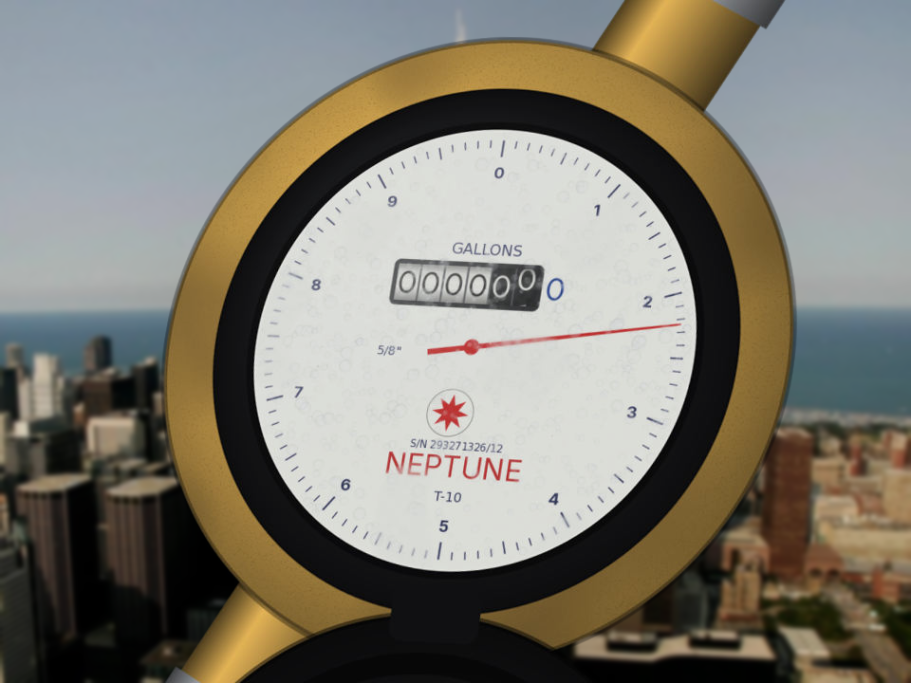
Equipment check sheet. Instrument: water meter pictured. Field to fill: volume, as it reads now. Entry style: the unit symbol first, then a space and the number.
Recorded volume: gal 2.2
